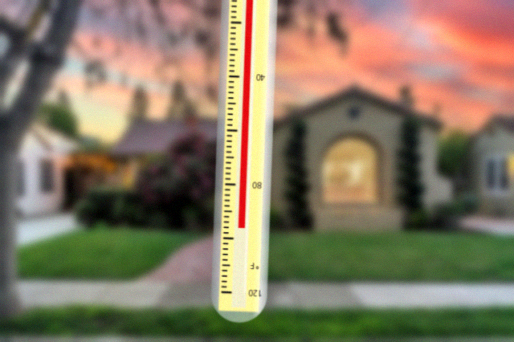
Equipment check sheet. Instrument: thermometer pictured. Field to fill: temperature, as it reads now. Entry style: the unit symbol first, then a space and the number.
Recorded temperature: °F 96
